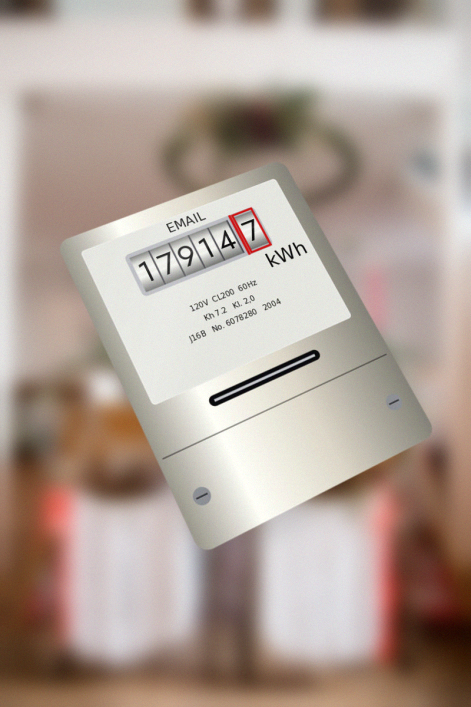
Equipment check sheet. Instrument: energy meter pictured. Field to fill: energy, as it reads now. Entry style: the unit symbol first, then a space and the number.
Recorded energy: kWh 17914.7
